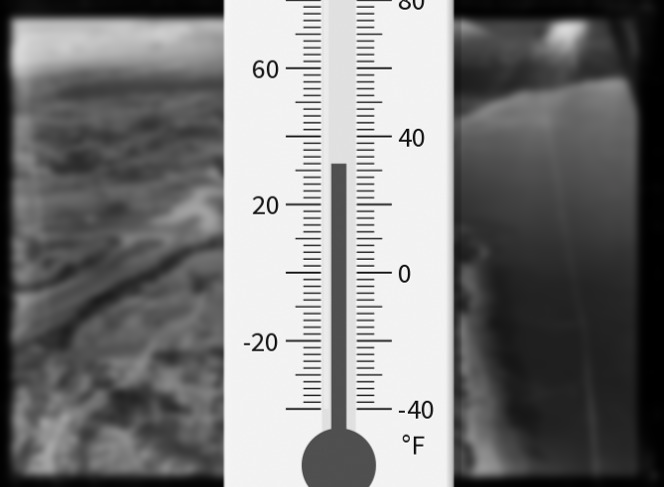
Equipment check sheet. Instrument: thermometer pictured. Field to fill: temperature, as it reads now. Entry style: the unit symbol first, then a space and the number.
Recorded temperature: °F 32
